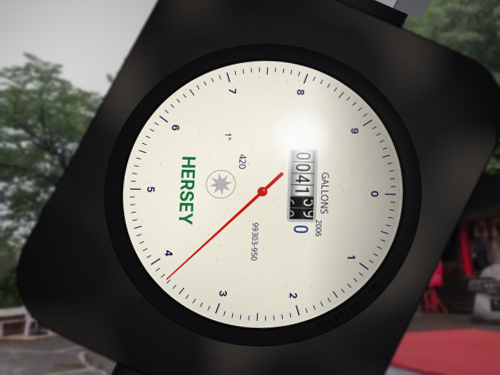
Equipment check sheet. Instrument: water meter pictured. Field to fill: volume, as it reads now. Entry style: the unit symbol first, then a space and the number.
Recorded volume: gal 41593.7
